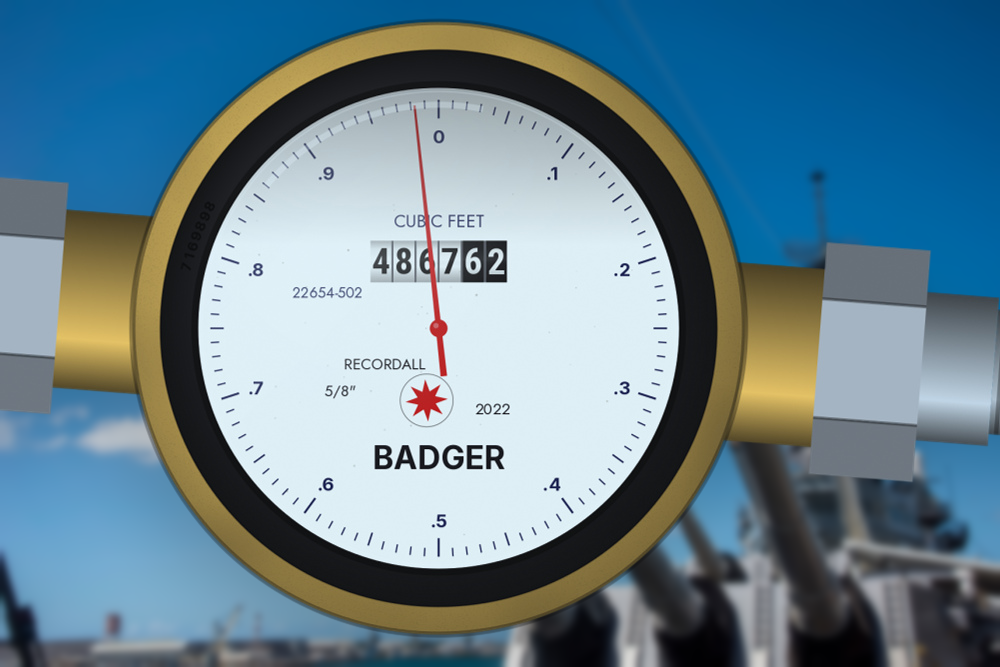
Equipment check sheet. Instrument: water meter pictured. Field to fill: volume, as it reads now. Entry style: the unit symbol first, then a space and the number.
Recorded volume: ft³ 486761.98
